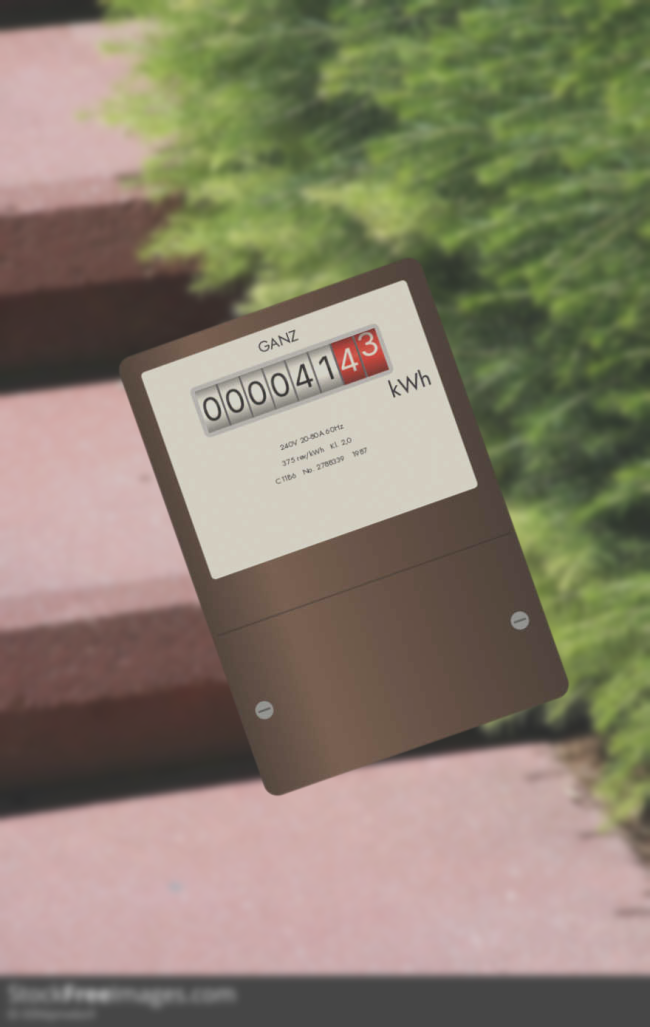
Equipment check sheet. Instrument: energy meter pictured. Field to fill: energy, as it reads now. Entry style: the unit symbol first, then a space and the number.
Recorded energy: kWh 41.43
